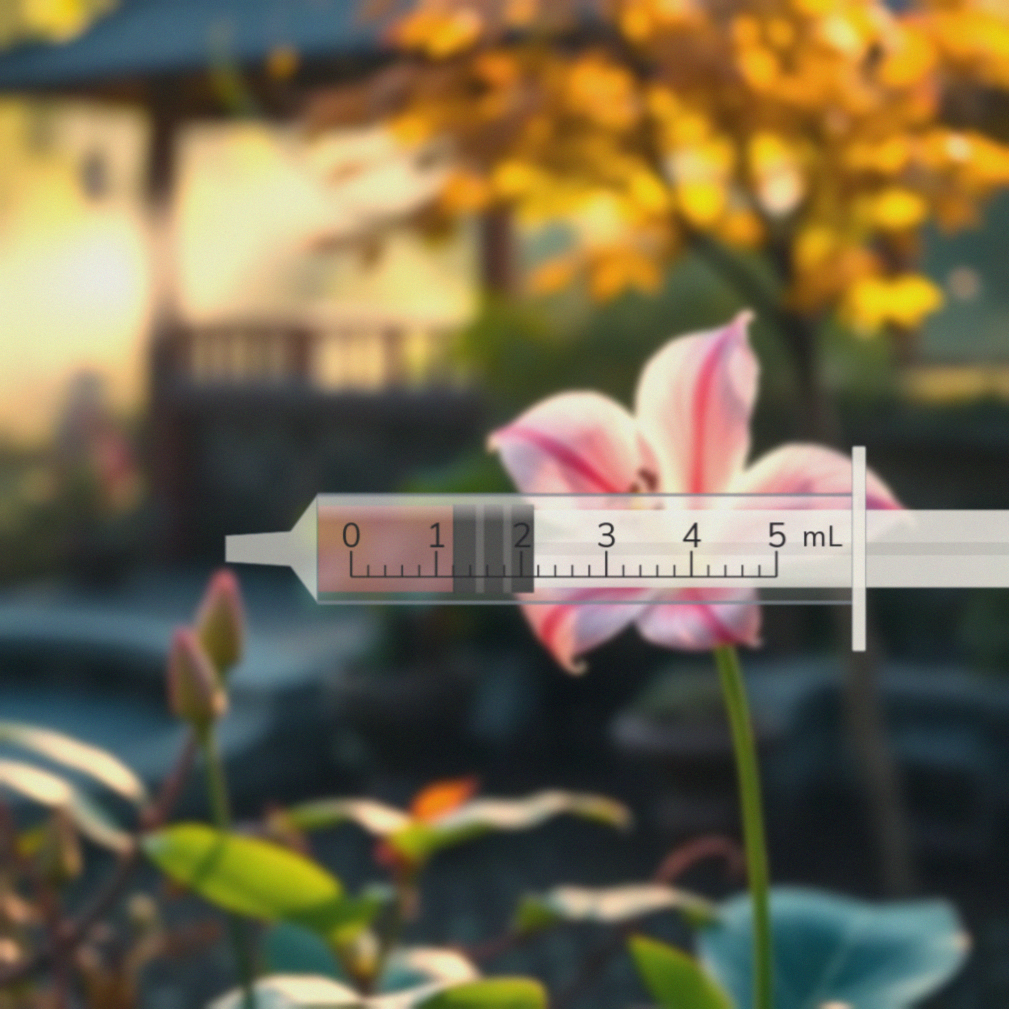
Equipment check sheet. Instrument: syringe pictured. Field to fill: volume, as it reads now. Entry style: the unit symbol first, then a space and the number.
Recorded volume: mL 1.2
